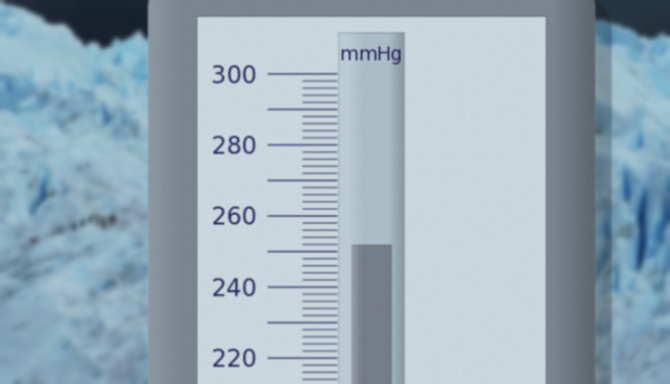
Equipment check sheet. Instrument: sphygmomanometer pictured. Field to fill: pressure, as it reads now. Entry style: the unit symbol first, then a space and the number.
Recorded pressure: mmHg 252
